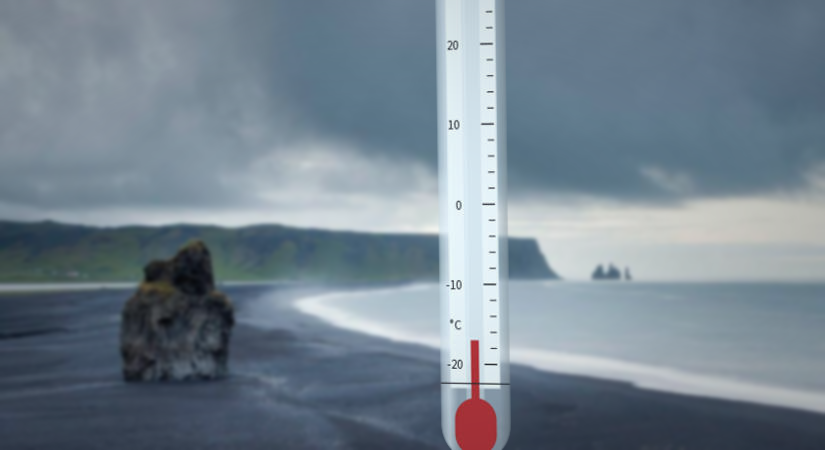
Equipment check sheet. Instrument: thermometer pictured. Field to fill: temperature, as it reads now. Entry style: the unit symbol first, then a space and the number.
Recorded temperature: °C -17
